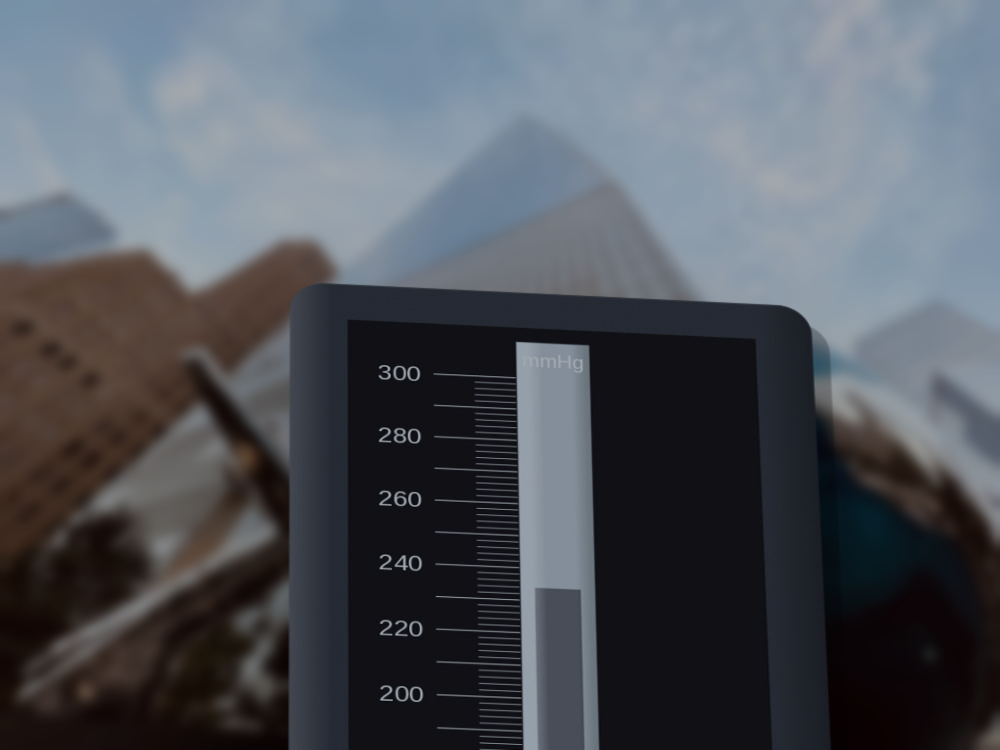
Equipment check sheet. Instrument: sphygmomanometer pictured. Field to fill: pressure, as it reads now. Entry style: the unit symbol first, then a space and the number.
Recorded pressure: mmHg 234
